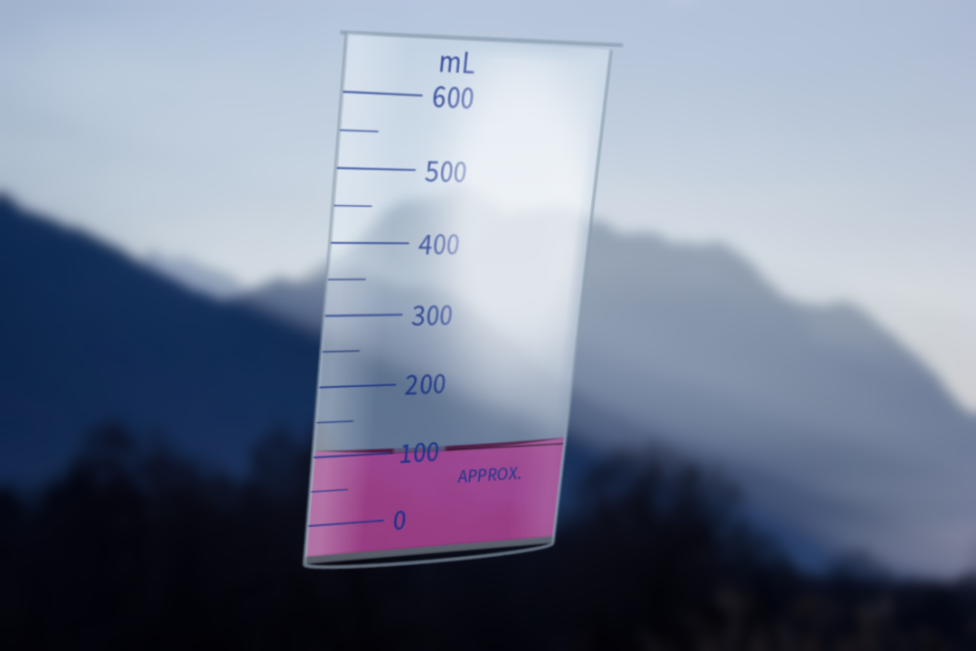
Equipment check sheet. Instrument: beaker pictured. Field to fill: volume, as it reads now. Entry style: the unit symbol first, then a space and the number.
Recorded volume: mL 100
